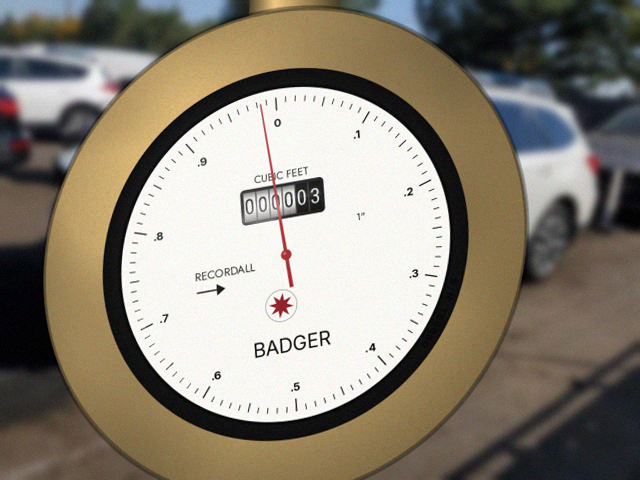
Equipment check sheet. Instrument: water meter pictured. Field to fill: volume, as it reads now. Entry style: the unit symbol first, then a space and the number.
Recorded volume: ft³ 2.98
